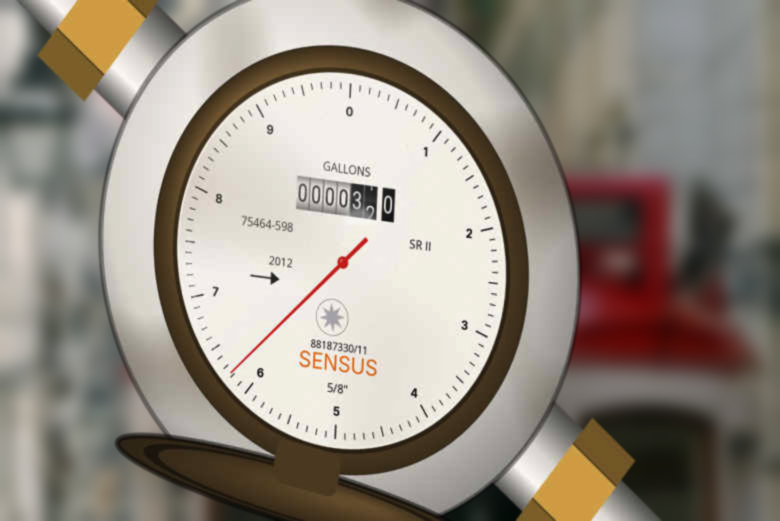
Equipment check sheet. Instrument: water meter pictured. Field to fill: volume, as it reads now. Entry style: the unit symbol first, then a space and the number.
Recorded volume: gal 316.2
